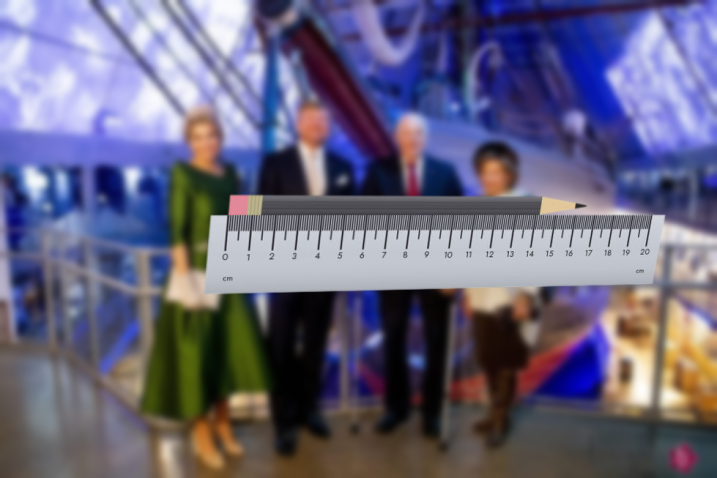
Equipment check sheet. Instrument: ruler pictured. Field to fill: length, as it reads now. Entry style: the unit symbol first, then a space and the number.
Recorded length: cm 16.5
